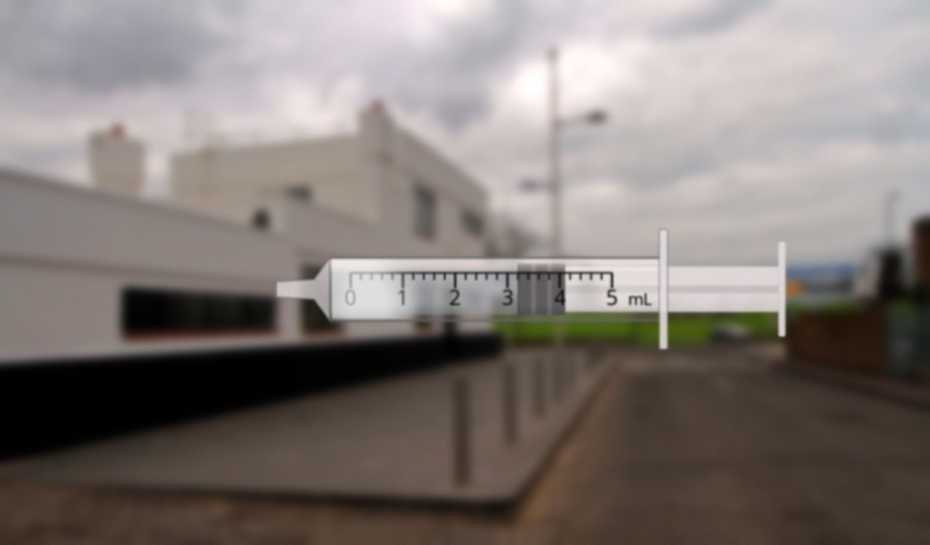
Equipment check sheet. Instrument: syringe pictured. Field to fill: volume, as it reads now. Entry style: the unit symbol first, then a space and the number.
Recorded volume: mL 3.2
